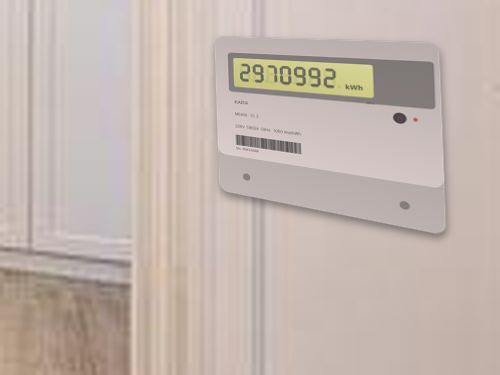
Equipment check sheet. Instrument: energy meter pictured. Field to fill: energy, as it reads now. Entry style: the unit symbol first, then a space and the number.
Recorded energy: kWh 2970992
